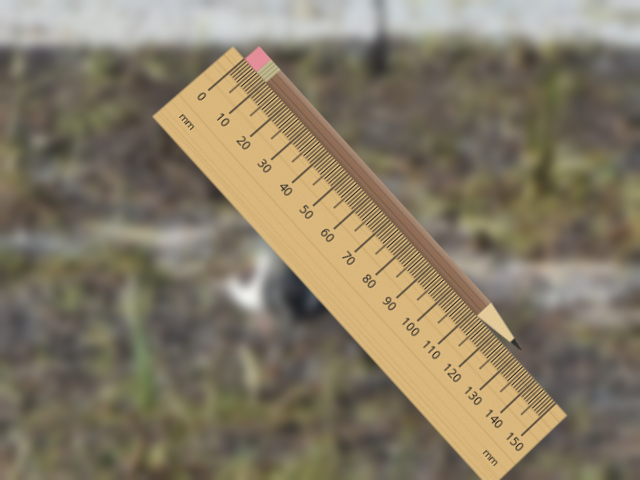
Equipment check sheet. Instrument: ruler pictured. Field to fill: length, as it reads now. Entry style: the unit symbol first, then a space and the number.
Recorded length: mm 130
